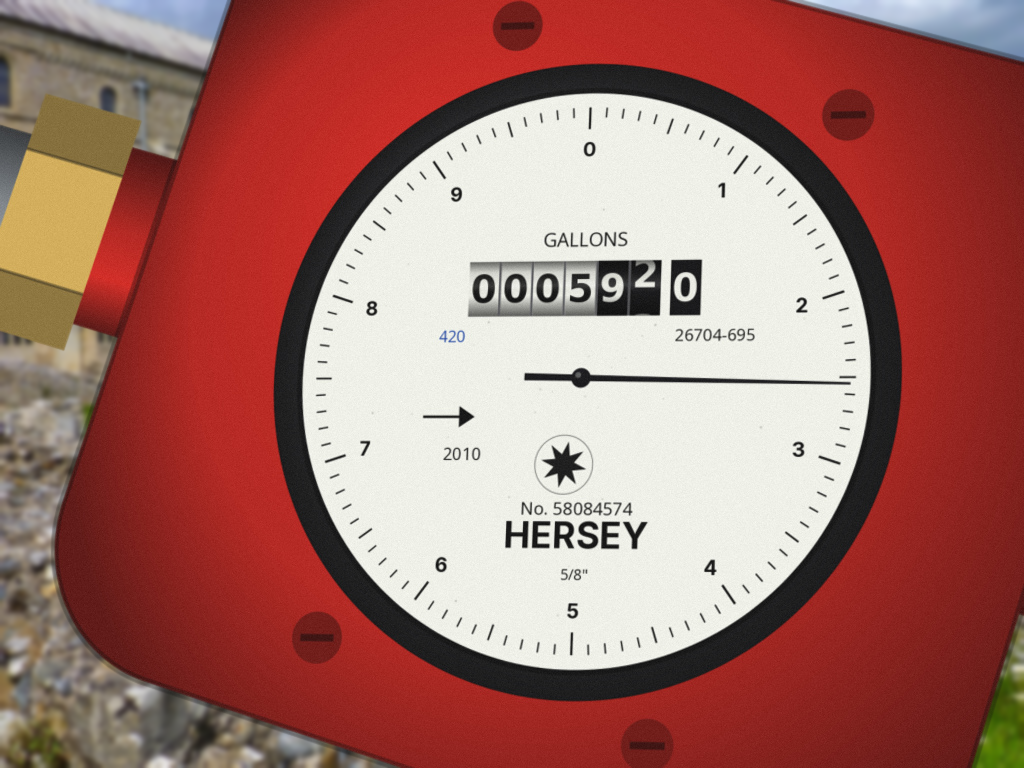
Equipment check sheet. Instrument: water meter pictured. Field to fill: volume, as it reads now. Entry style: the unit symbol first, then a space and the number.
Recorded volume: gal 5922.5
